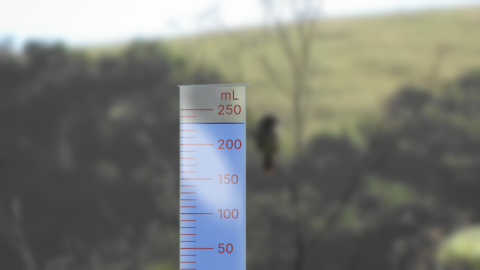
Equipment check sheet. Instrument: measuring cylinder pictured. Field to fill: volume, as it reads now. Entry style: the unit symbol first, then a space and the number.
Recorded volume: mL 230
